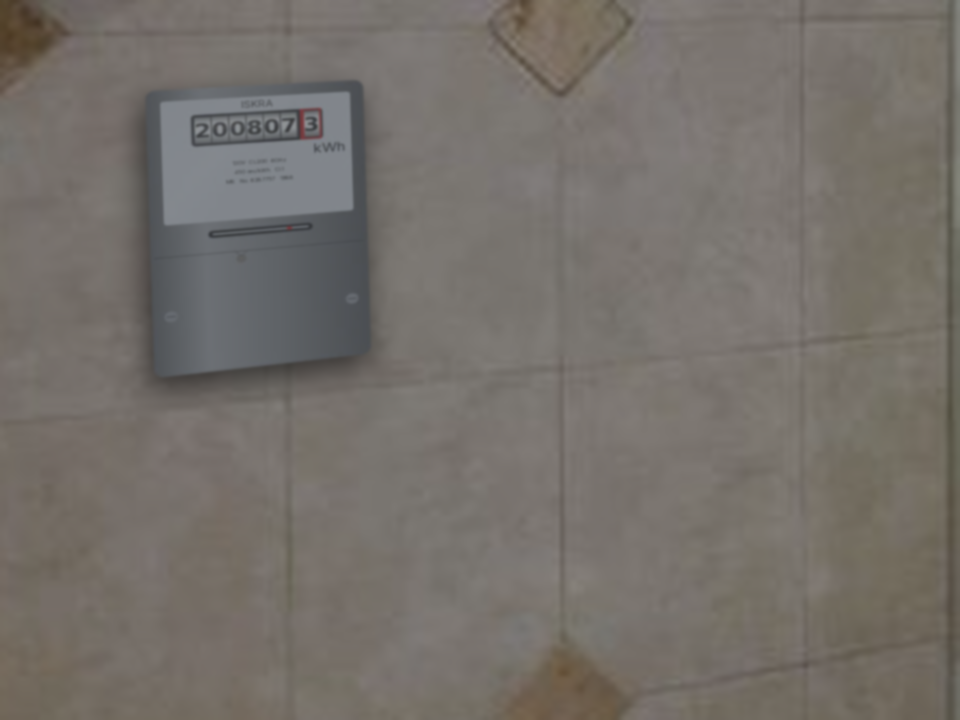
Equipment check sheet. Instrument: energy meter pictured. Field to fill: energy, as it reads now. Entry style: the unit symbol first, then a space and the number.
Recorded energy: kWh 200807.3
